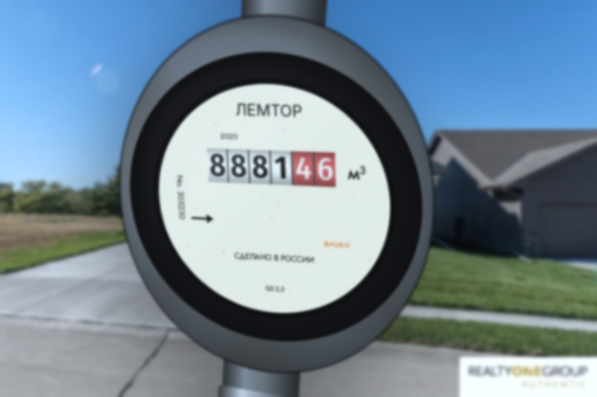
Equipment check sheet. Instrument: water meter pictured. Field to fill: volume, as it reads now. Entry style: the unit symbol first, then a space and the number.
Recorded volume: m³ 8881.46
